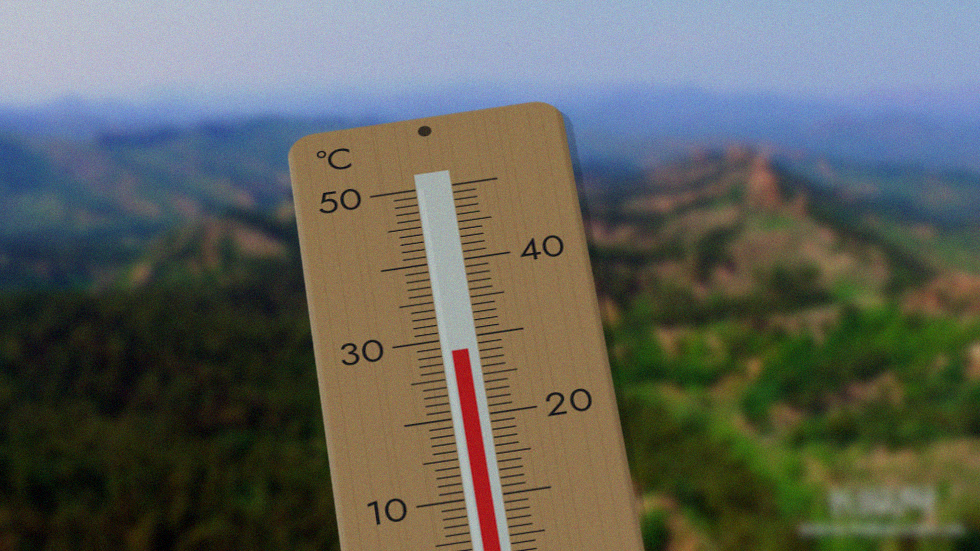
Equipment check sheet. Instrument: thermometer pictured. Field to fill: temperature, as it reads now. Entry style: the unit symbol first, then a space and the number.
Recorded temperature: °C 28.5
